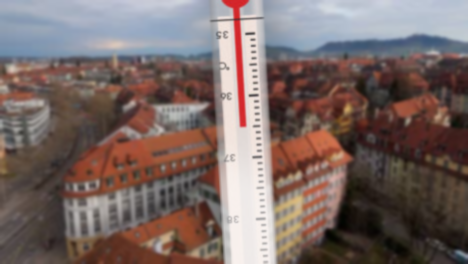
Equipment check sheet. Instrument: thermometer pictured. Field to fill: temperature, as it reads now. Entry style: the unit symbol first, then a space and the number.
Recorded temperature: °C 36.5
